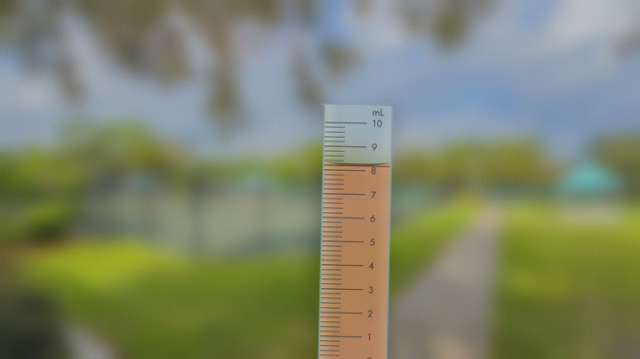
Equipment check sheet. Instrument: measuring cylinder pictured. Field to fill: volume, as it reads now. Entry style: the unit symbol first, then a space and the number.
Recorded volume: mL 8.2
